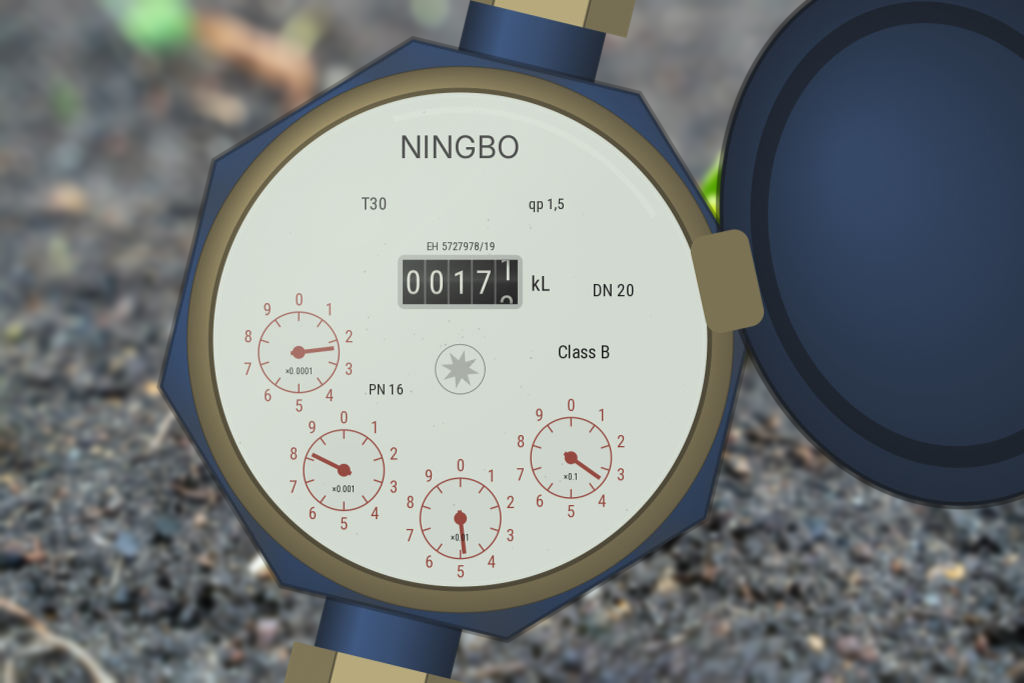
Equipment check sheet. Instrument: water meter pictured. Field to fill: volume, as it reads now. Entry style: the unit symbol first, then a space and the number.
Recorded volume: kL 171.3482
